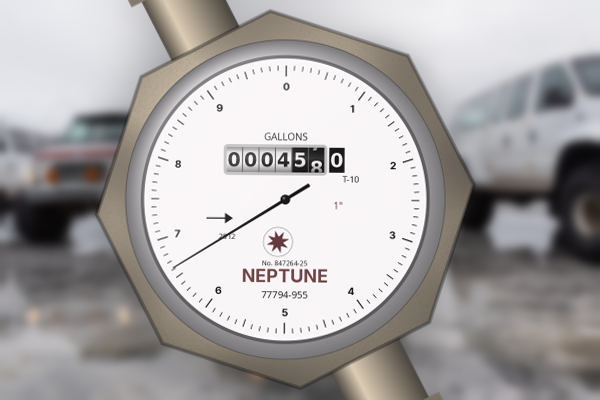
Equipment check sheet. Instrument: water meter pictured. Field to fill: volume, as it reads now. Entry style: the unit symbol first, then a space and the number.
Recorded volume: gal 4576.6
